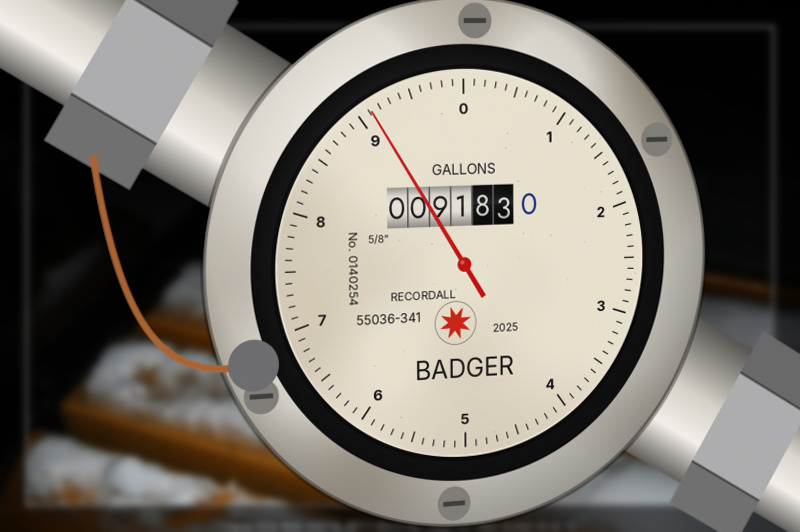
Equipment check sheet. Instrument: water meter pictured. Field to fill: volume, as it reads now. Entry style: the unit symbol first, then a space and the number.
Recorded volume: gal 91829.1
